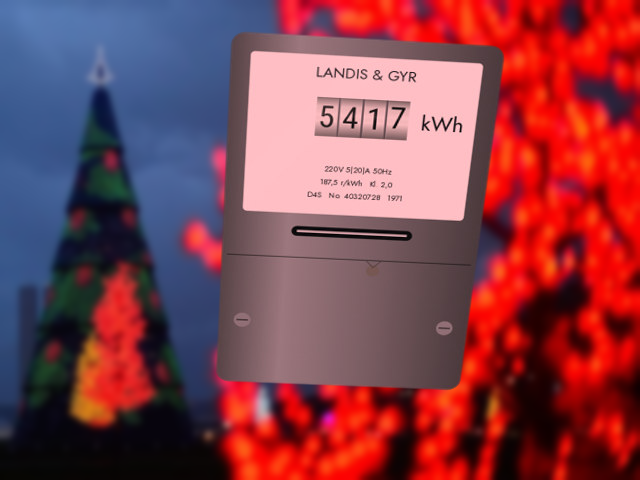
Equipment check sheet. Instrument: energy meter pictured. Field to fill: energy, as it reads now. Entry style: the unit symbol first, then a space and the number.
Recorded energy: kWh 5417
